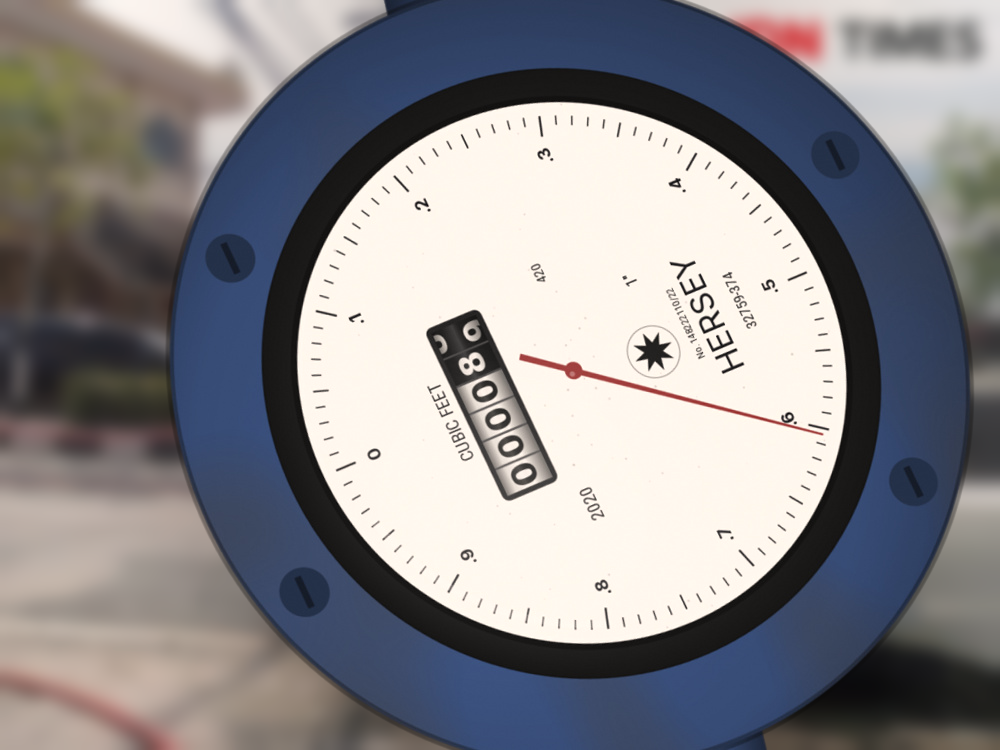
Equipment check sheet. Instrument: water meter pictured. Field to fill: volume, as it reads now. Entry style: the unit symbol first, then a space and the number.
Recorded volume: ft³ 88.60
